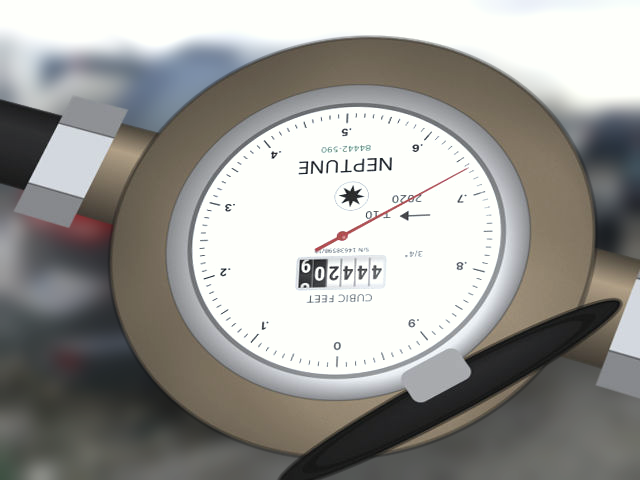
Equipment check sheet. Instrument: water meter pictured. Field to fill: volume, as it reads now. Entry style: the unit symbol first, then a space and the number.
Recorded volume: ft³ 444208.66
